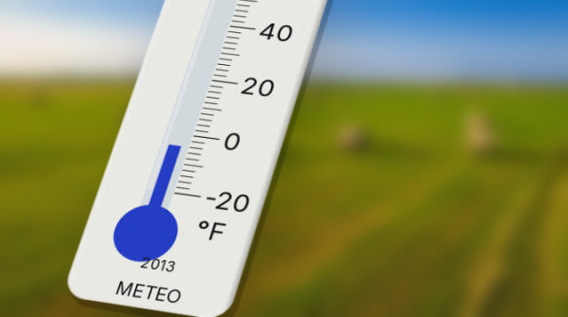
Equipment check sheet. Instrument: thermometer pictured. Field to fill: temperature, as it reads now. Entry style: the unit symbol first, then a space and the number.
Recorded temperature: °F -4
